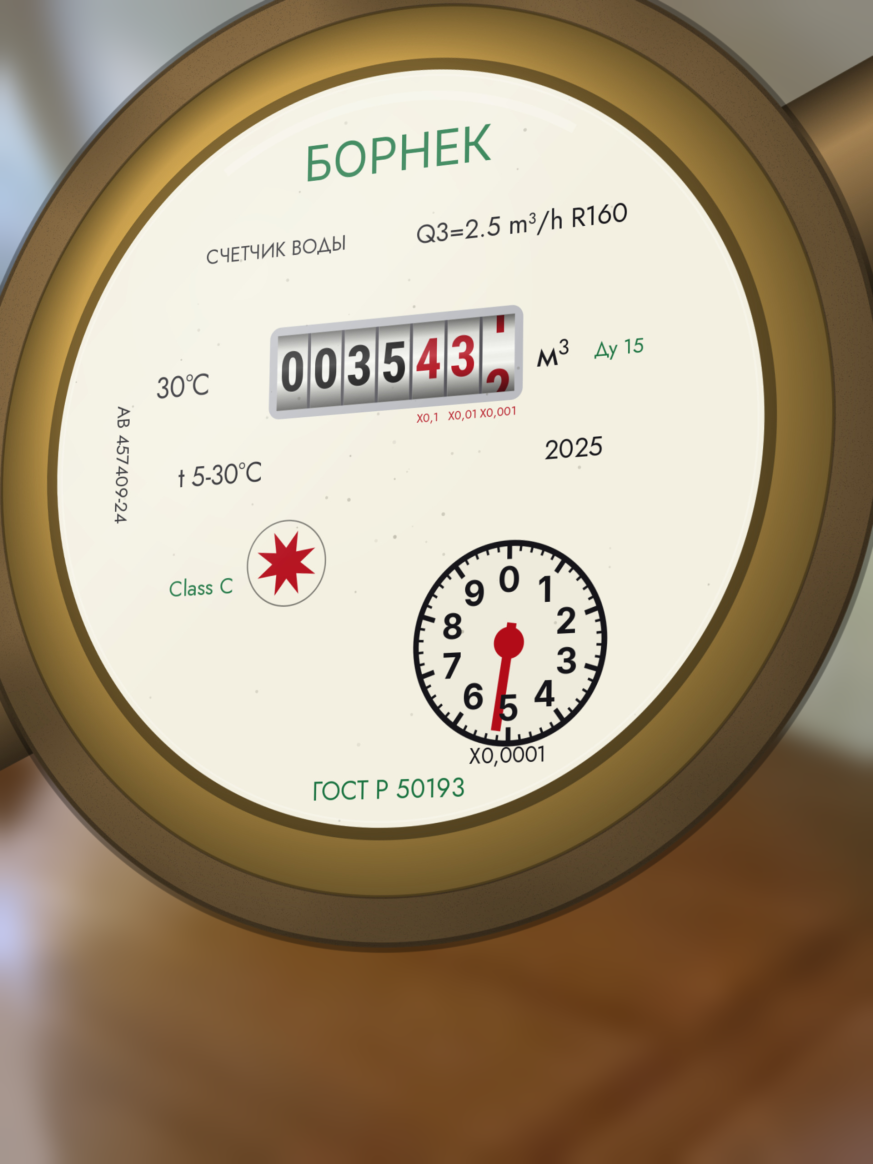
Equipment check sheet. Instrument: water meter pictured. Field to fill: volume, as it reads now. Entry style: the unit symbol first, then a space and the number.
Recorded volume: m³ 35.4315
